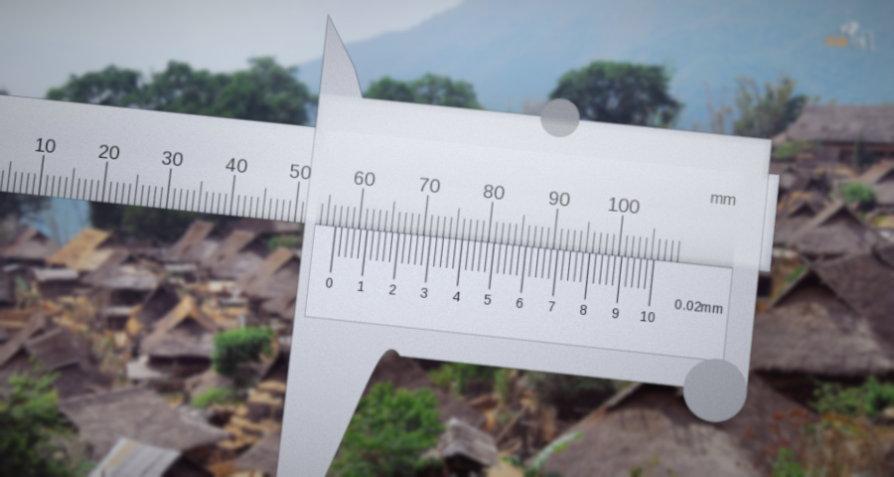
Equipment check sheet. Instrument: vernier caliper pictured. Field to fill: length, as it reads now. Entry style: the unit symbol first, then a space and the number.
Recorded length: mm 56.4
